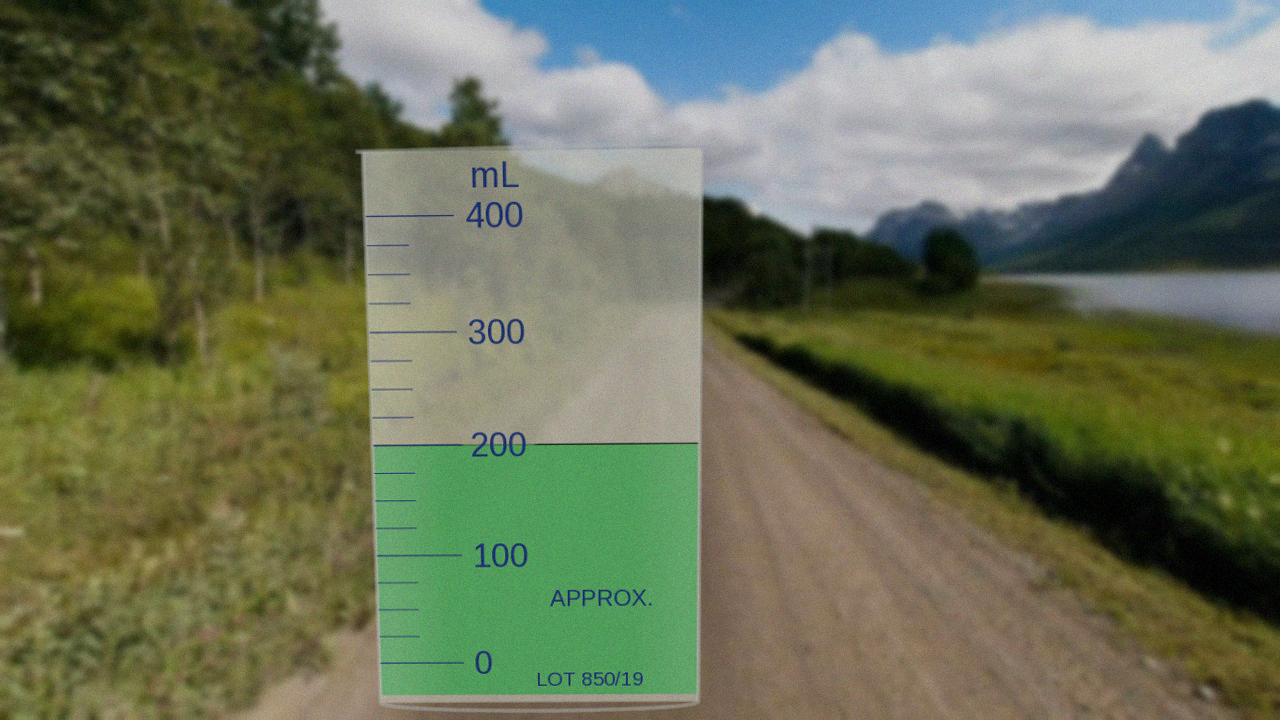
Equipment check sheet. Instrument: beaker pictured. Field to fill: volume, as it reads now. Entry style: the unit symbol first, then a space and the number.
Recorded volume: mL 200
